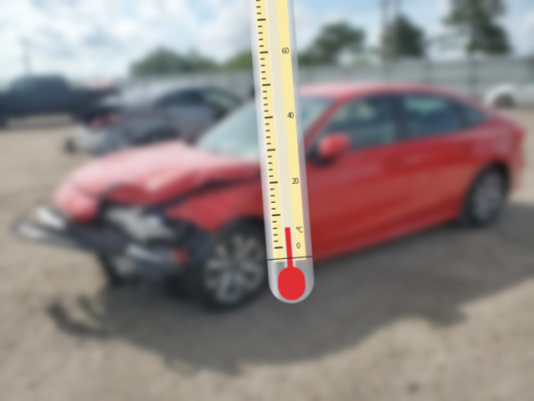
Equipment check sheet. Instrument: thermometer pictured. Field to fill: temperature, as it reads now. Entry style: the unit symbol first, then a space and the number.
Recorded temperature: °C 6
